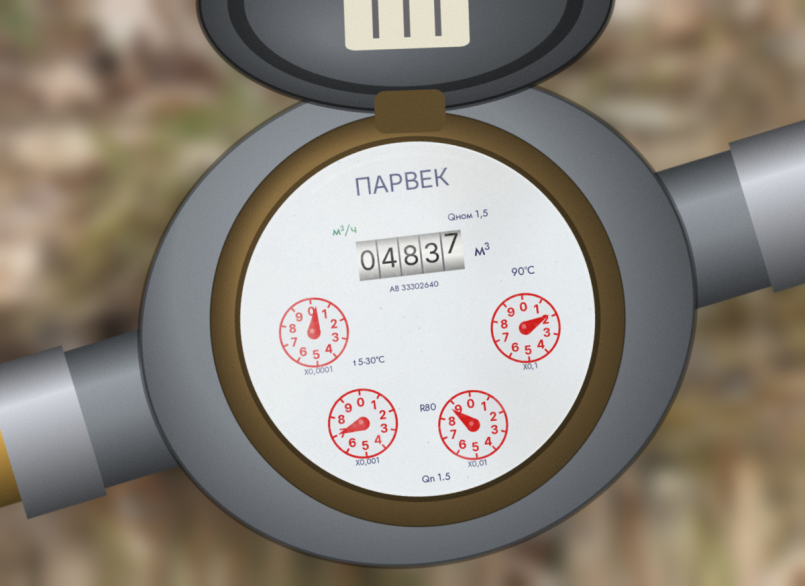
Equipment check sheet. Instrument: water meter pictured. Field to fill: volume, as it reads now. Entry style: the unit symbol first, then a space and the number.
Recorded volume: m³ 4837.1870
